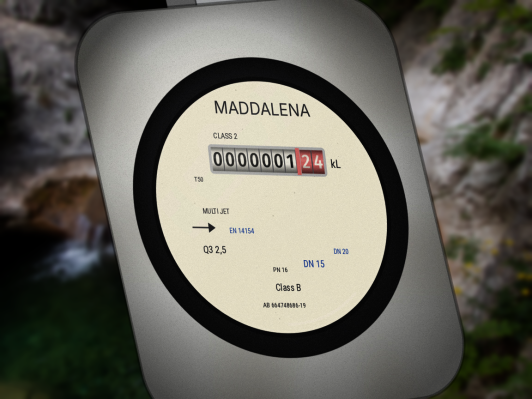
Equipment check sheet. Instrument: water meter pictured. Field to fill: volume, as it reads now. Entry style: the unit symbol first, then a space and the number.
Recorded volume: kL 1.24
